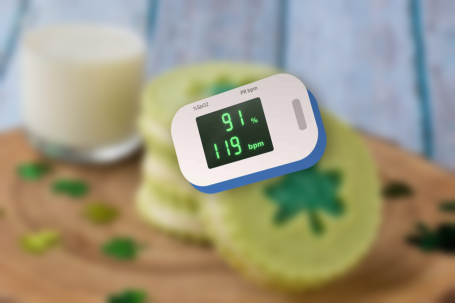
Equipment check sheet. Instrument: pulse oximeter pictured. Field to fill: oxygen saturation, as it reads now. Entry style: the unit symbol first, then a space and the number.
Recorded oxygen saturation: % 91
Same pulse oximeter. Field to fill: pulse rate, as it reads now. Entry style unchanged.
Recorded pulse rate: bpm 119
